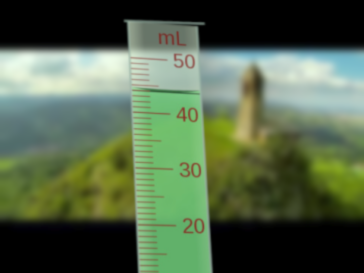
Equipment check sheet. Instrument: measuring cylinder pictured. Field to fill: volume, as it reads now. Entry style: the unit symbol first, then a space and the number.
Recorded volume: mL 44
